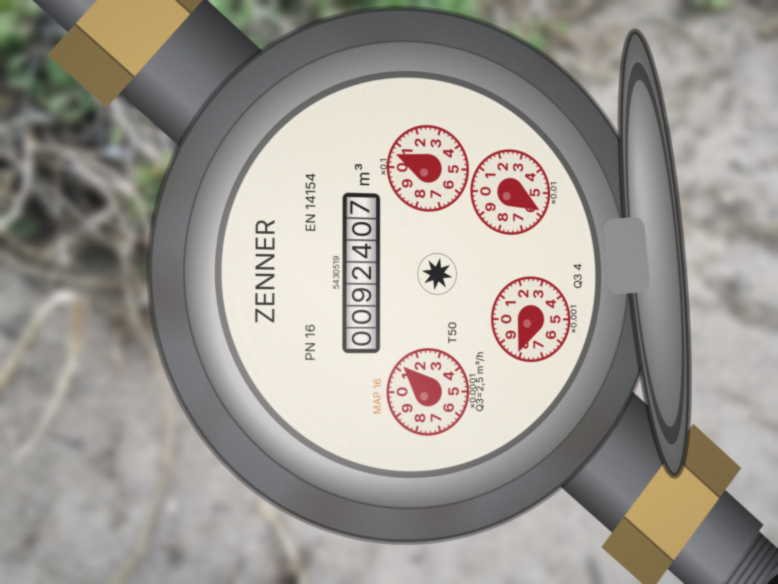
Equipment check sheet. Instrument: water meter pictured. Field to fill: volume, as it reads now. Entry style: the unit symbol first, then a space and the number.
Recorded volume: m³ 92407.0581
